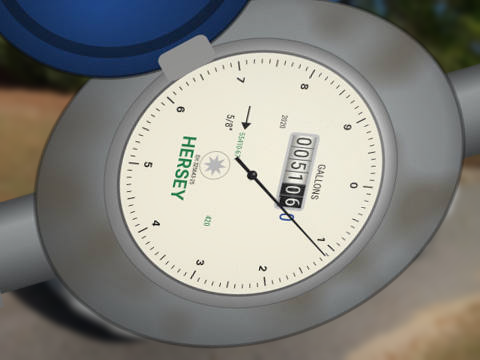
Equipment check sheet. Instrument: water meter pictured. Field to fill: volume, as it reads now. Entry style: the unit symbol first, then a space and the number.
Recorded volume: gal 51061.1
